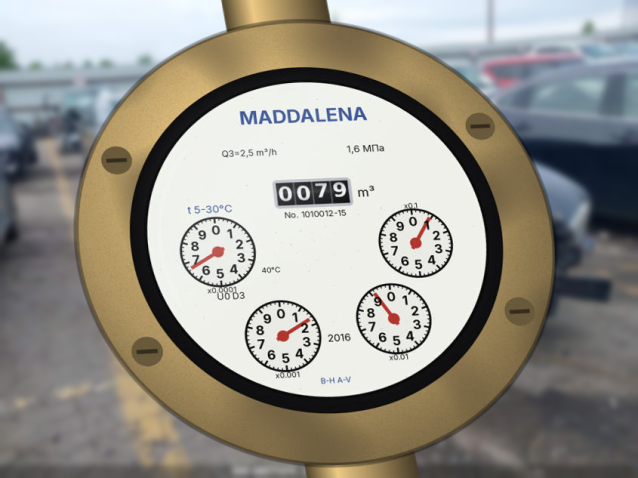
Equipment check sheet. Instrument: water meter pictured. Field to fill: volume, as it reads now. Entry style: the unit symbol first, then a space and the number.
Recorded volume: m³ 79.0916
